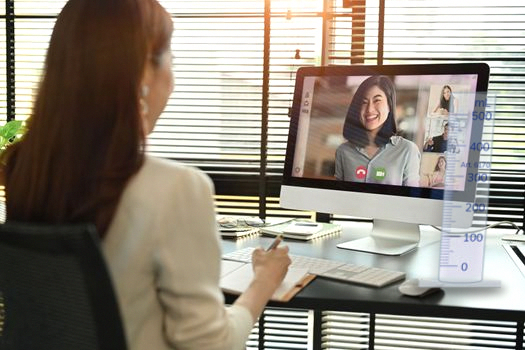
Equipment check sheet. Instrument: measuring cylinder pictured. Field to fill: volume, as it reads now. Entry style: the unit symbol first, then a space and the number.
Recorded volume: mL 100
